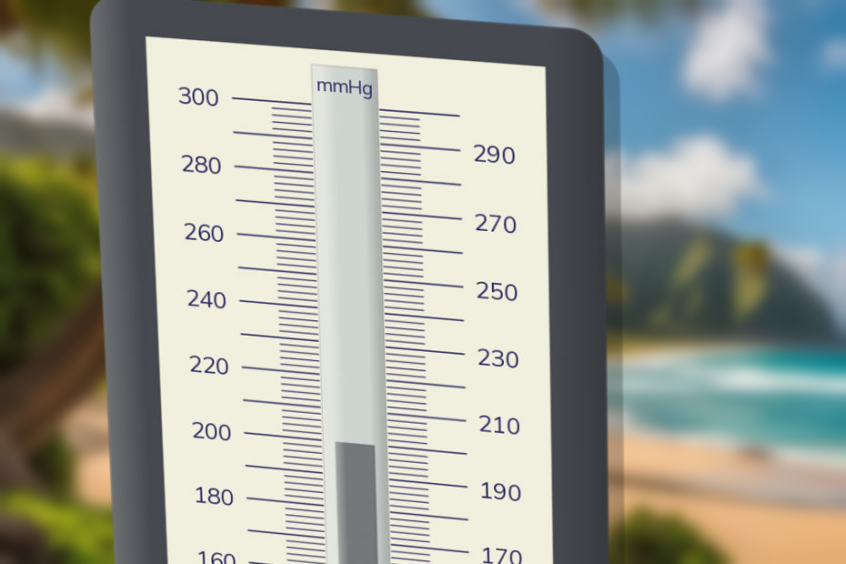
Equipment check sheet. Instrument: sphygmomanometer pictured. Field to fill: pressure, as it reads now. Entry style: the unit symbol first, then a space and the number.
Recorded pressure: mmHg 200
